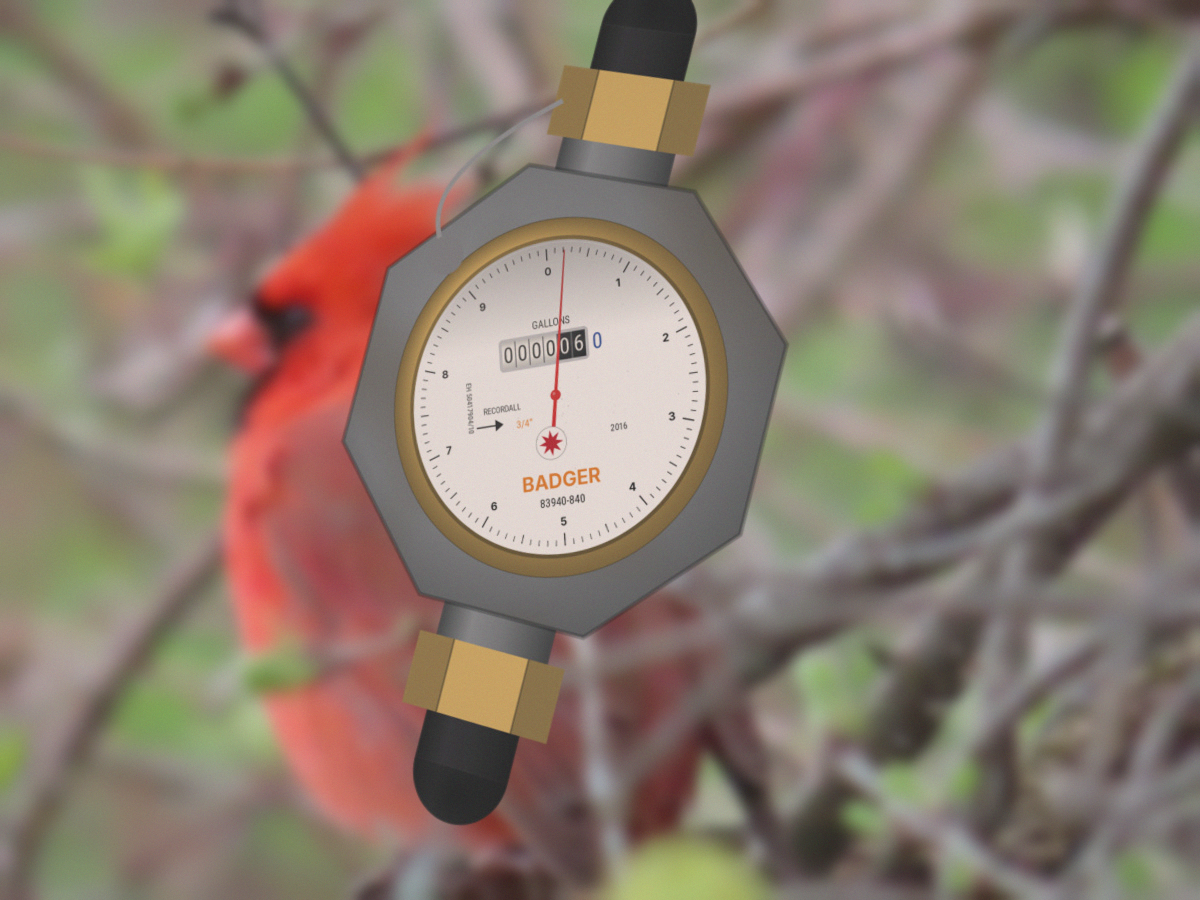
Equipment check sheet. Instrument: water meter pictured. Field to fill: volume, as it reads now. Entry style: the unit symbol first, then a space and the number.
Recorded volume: gal 60.2
